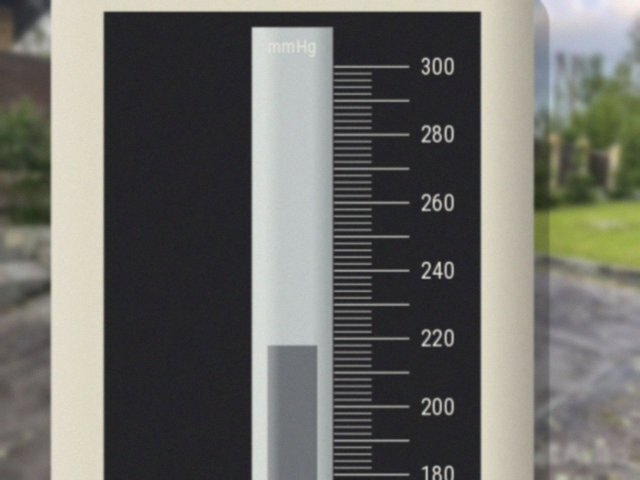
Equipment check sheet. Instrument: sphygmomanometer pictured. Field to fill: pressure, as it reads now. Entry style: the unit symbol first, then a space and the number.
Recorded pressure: mmHg 218
